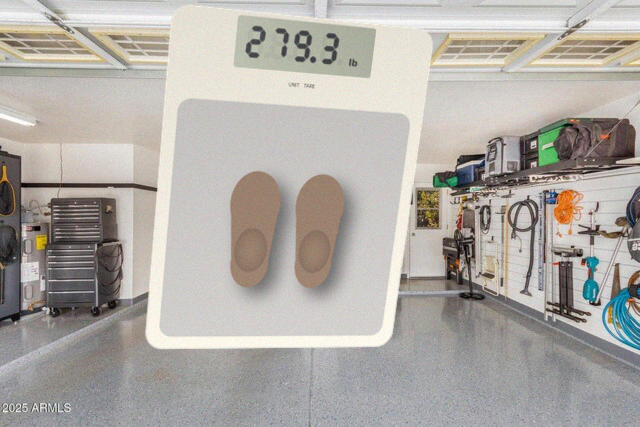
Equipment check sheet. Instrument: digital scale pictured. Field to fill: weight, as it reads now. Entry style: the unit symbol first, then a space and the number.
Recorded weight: lb 279.3
